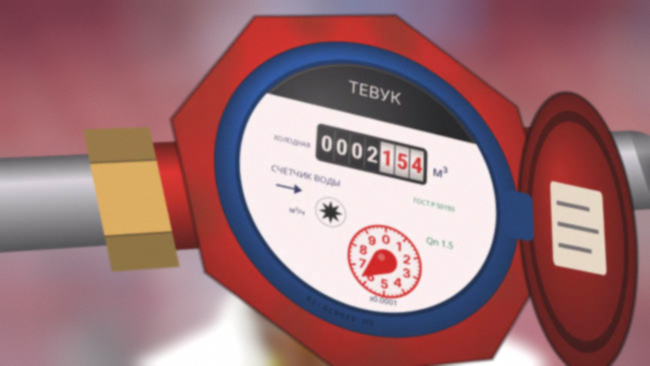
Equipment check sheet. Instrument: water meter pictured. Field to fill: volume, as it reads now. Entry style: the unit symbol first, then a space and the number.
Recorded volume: m³ 2.1546
